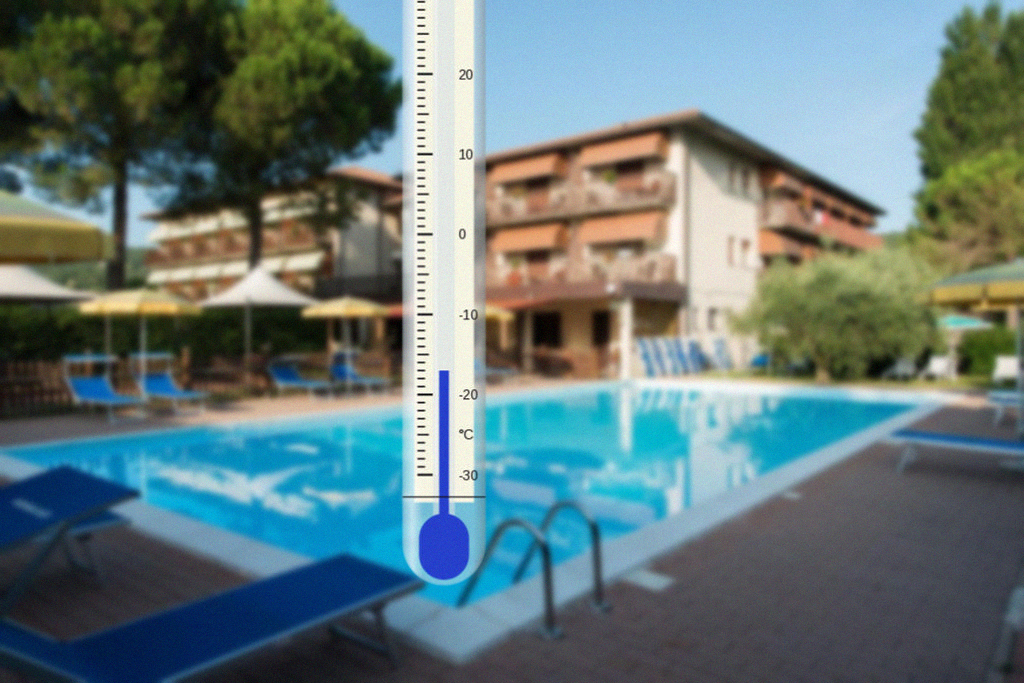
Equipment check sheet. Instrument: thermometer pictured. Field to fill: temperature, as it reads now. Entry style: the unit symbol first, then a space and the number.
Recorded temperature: °C -17
